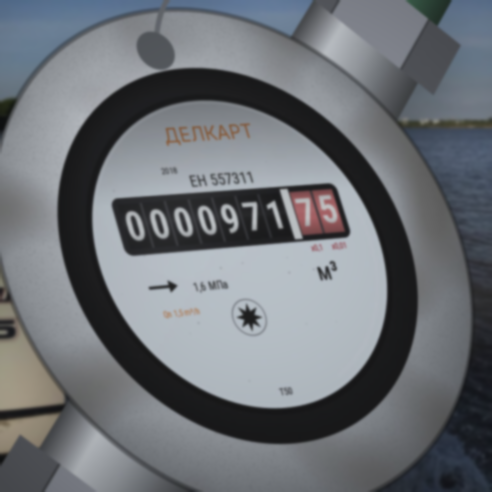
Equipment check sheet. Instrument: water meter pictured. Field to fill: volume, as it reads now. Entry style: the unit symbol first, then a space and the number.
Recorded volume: m³ 971.75
